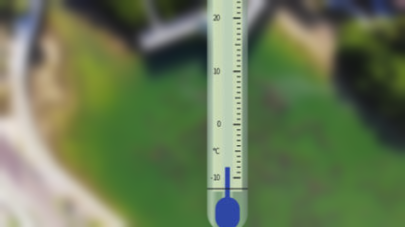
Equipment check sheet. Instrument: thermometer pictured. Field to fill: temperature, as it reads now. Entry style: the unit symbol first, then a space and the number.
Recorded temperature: °C -8
